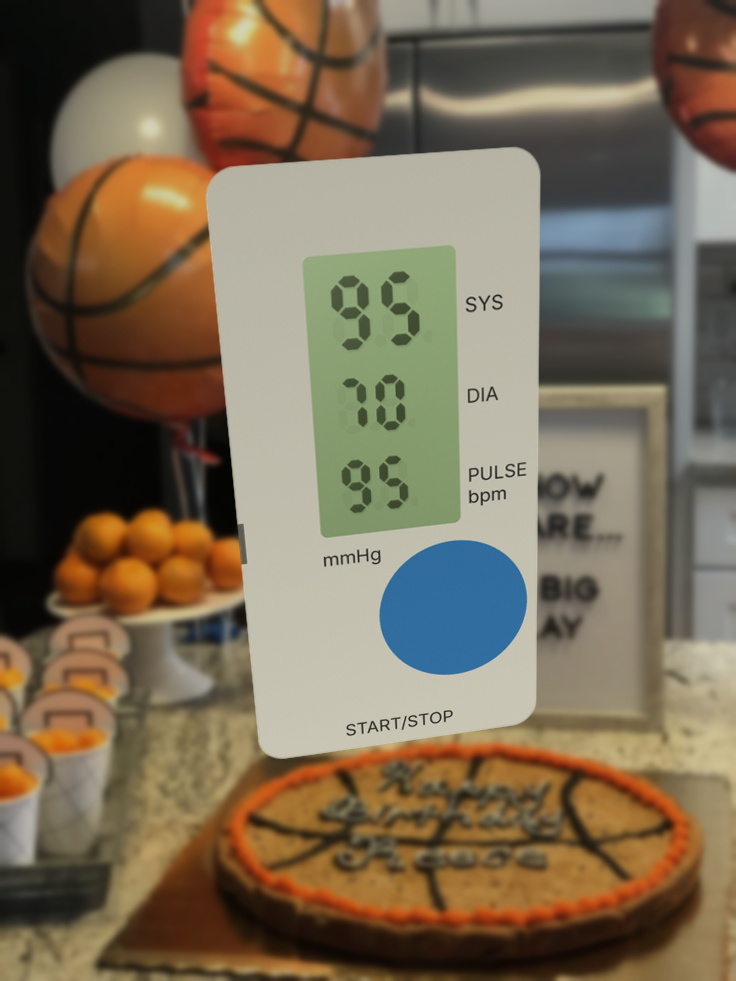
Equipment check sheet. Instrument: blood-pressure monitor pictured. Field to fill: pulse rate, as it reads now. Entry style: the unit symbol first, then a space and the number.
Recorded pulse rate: bpm 95
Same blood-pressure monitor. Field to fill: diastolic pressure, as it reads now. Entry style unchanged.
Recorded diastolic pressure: mmHg 70
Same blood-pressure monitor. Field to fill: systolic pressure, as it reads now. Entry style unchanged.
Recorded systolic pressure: mmHg 95
